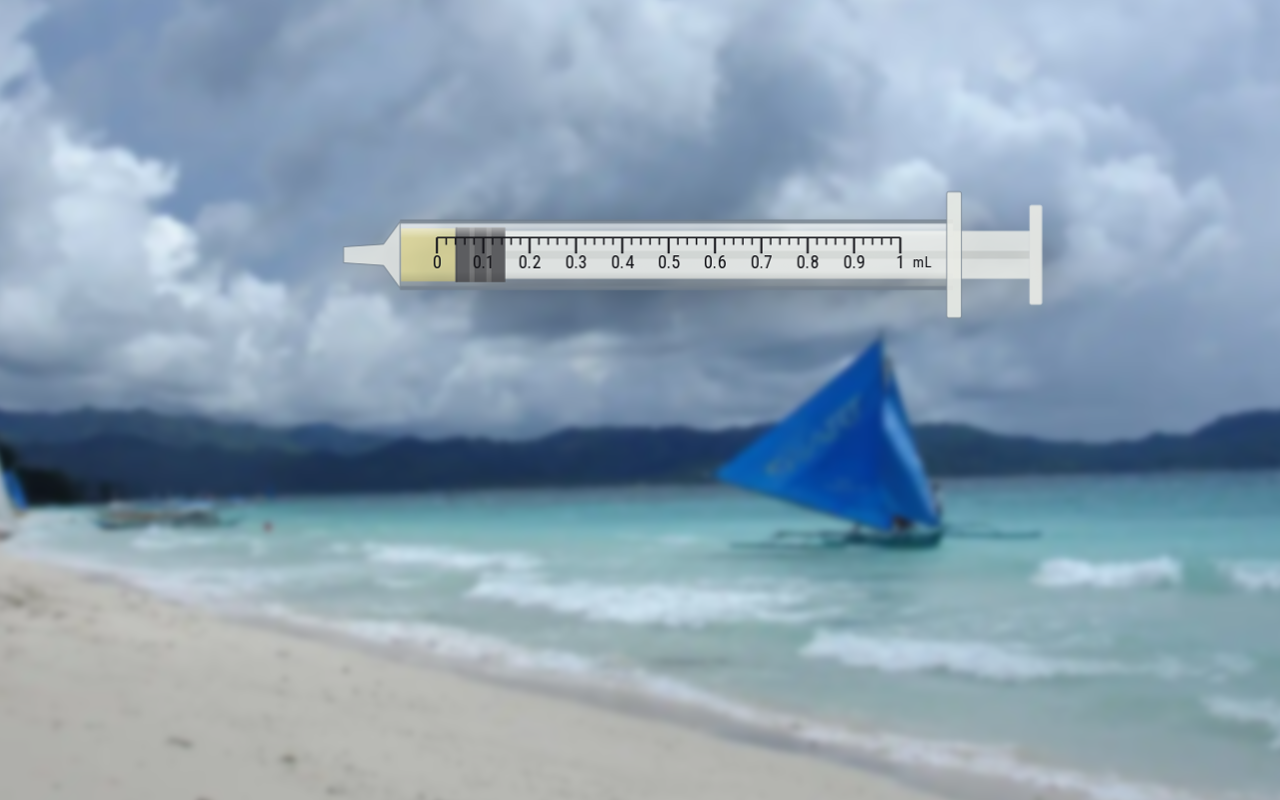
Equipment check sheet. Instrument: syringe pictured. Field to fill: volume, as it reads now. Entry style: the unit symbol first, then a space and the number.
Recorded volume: mL 0.04
